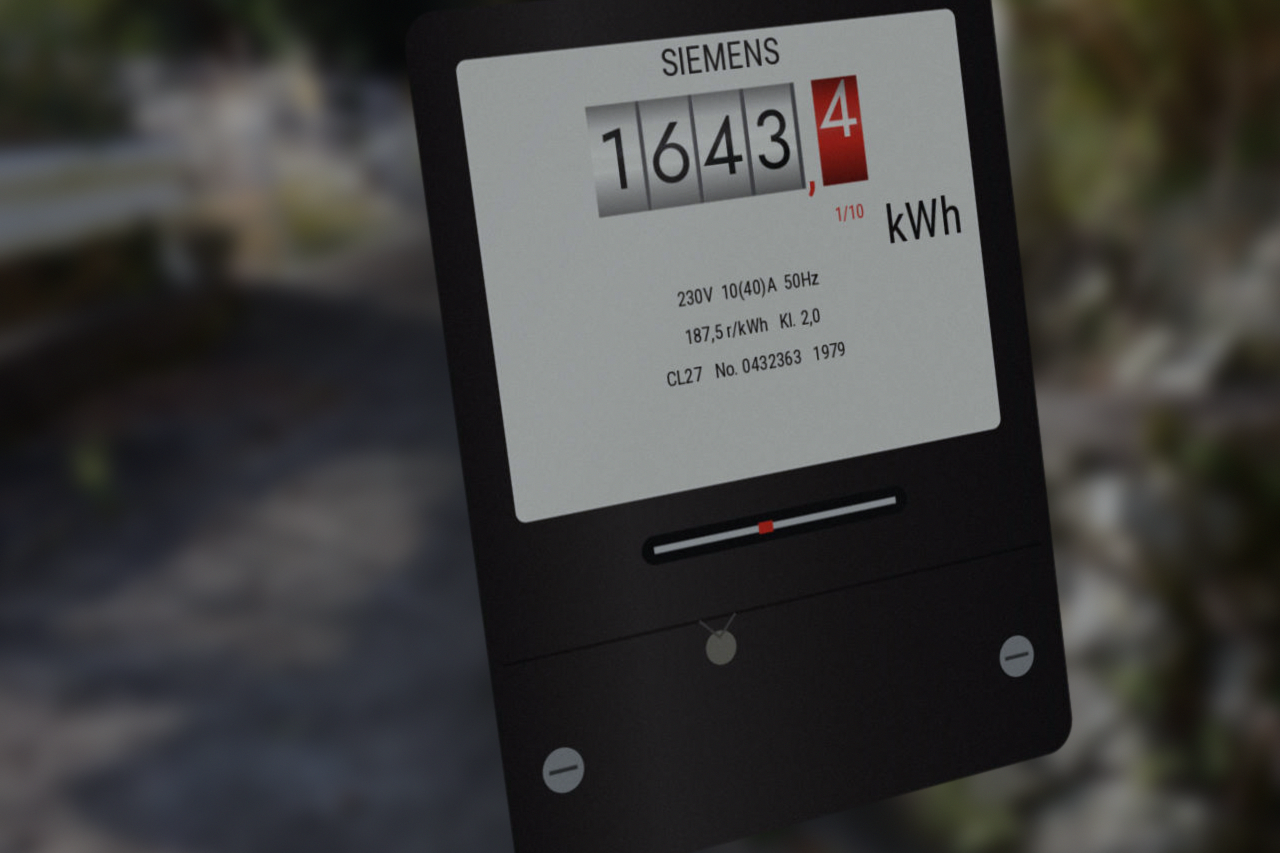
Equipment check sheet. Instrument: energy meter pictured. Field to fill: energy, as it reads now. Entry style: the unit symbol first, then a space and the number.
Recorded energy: kWh 1643.4
